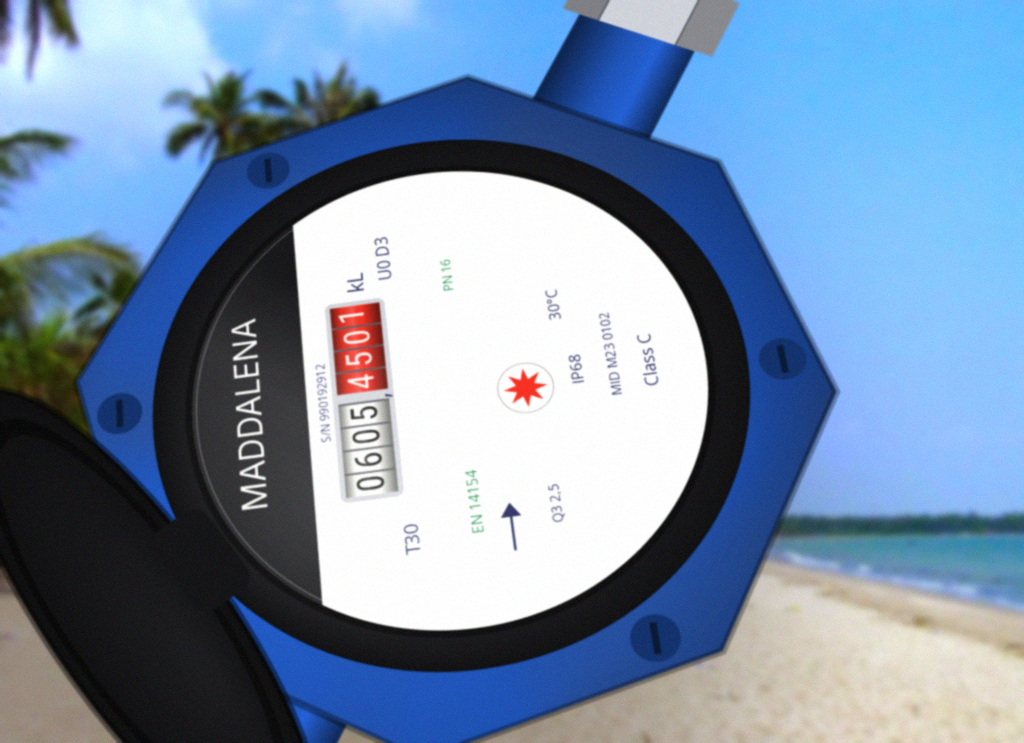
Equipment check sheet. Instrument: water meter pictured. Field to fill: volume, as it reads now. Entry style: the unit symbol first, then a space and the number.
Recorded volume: kL 605.4501
